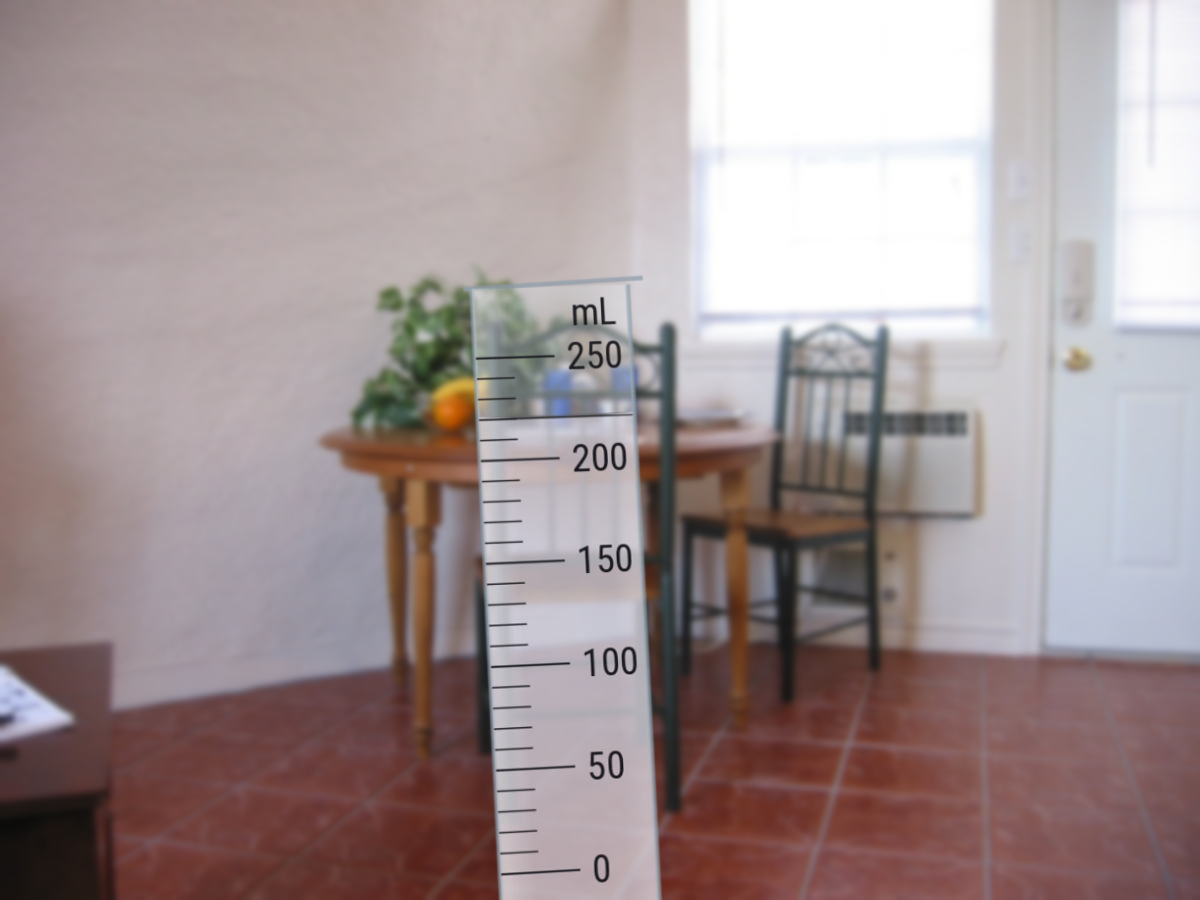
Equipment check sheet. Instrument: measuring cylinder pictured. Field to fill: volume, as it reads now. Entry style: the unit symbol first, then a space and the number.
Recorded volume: mL 220
